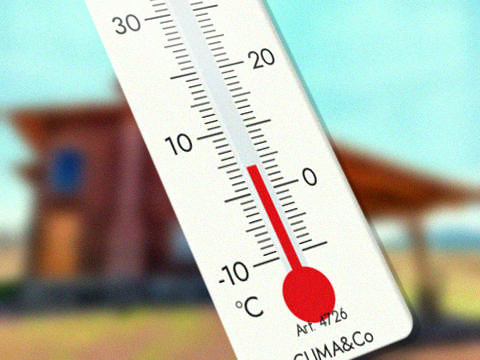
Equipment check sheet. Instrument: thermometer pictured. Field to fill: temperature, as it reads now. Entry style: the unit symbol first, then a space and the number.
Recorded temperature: °C 4
